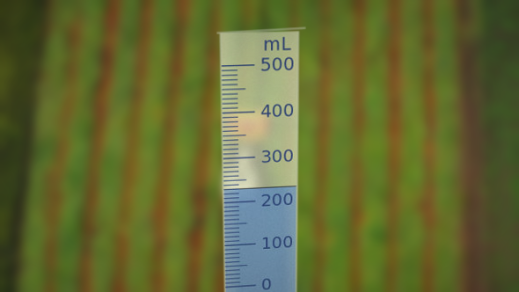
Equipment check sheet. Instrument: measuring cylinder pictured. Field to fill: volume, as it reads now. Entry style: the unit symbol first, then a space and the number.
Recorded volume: mL 230
